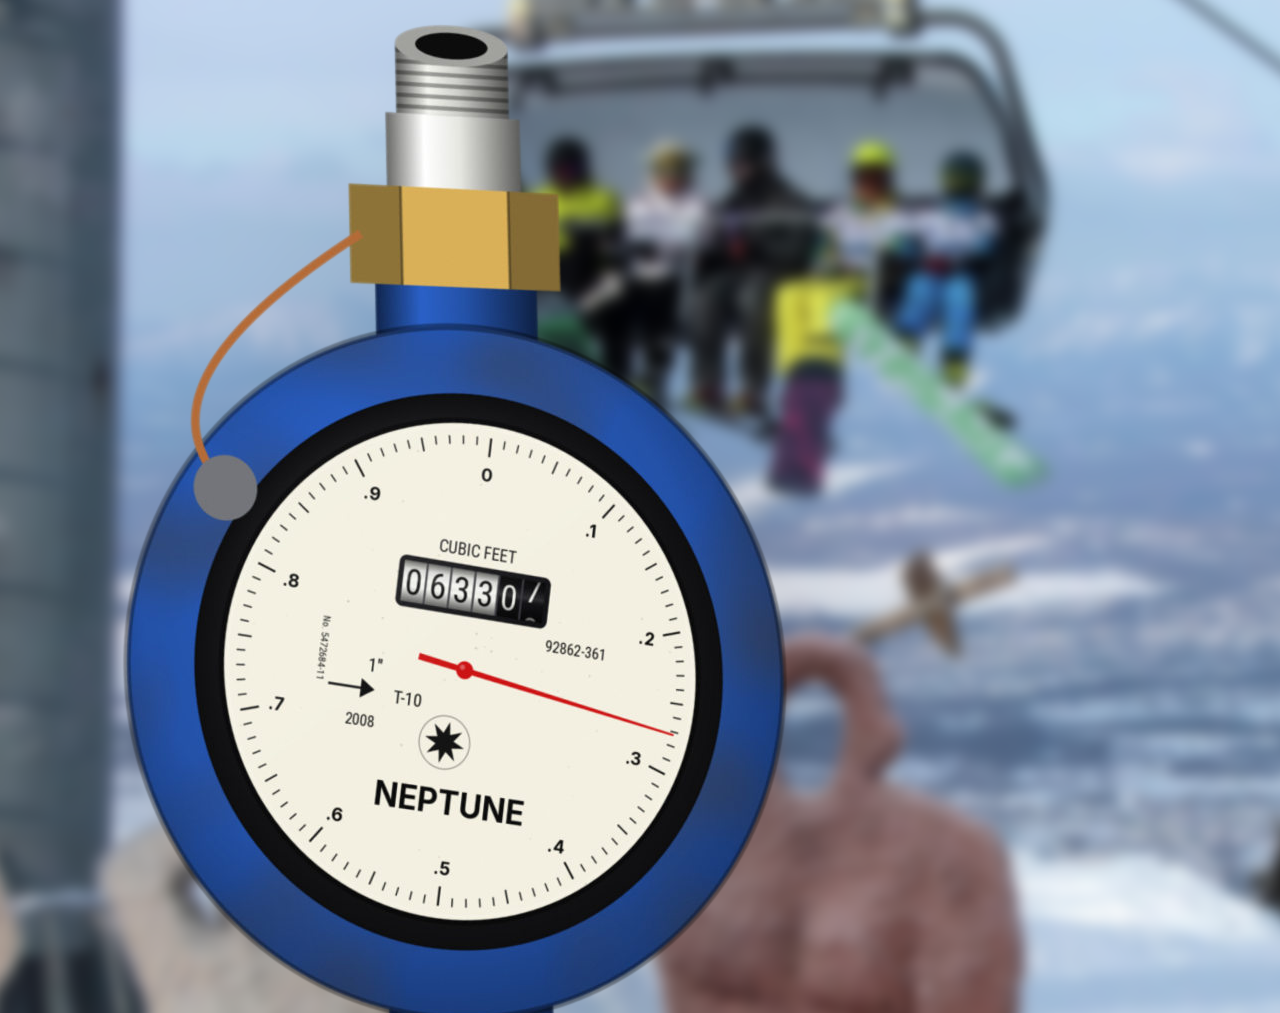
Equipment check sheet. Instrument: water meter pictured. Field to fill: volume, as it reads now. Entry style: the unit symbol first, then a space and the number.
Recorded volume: ft³ 63307.27
